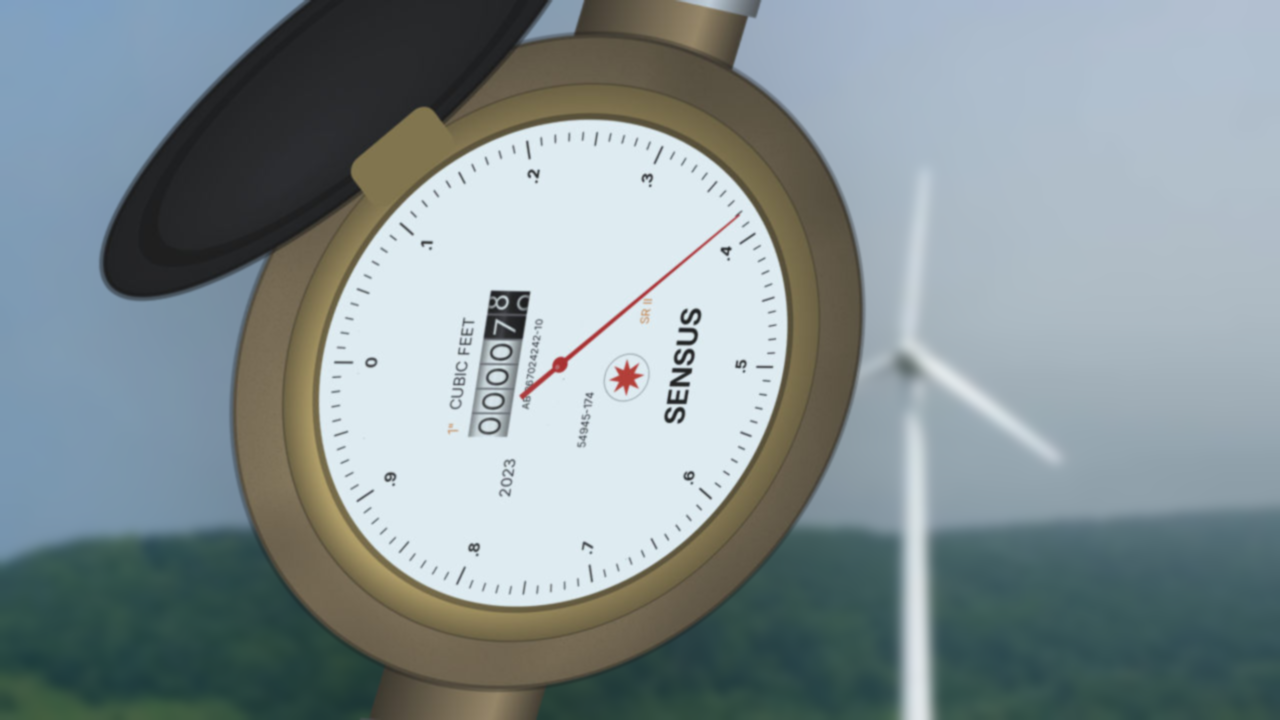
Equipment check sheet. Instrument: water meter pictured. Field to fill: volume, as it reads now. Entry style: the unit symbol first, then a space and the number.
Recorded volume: ft³ 78.38
